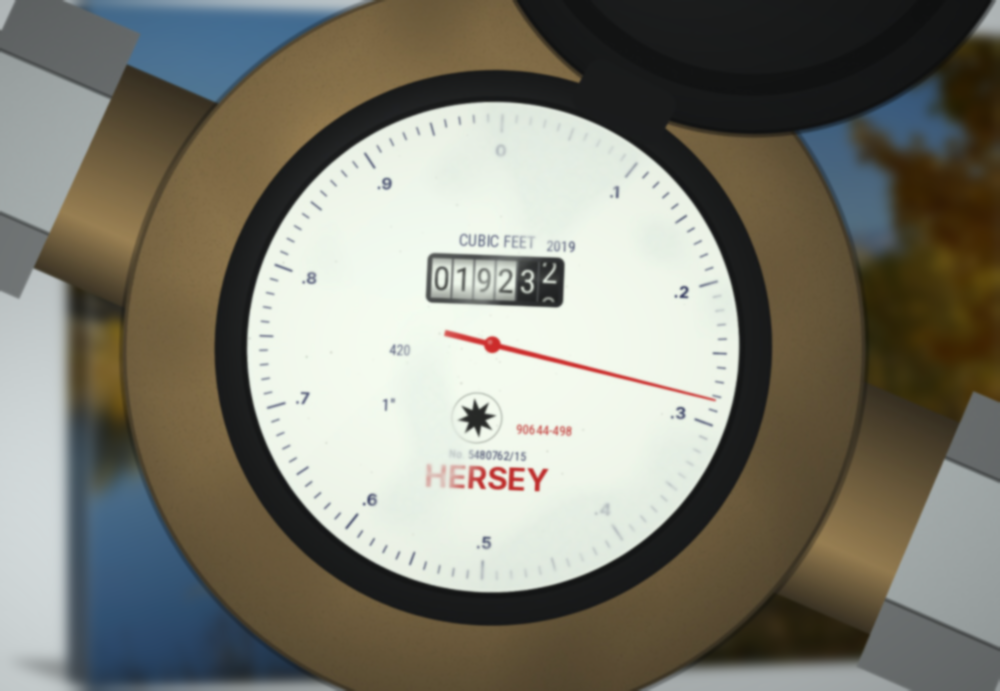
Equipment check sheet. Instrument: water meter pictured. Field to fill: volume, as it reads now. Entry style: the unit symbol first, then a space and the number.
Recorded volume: ft³ 19232.28
